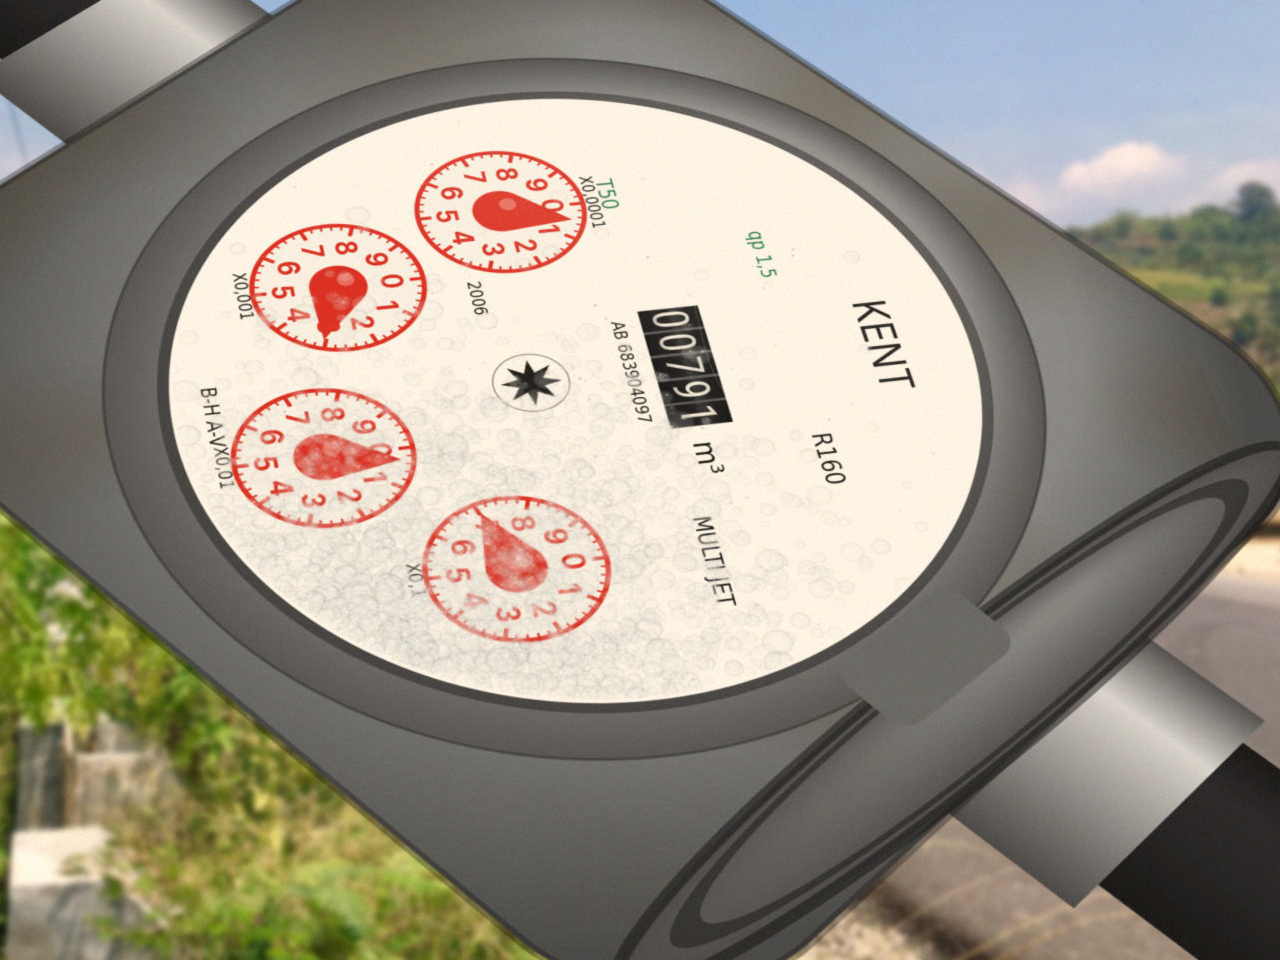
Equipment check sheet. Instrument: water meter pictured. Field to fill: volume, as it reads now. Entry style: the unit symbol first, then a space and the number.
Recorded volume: m³ 791.7030
